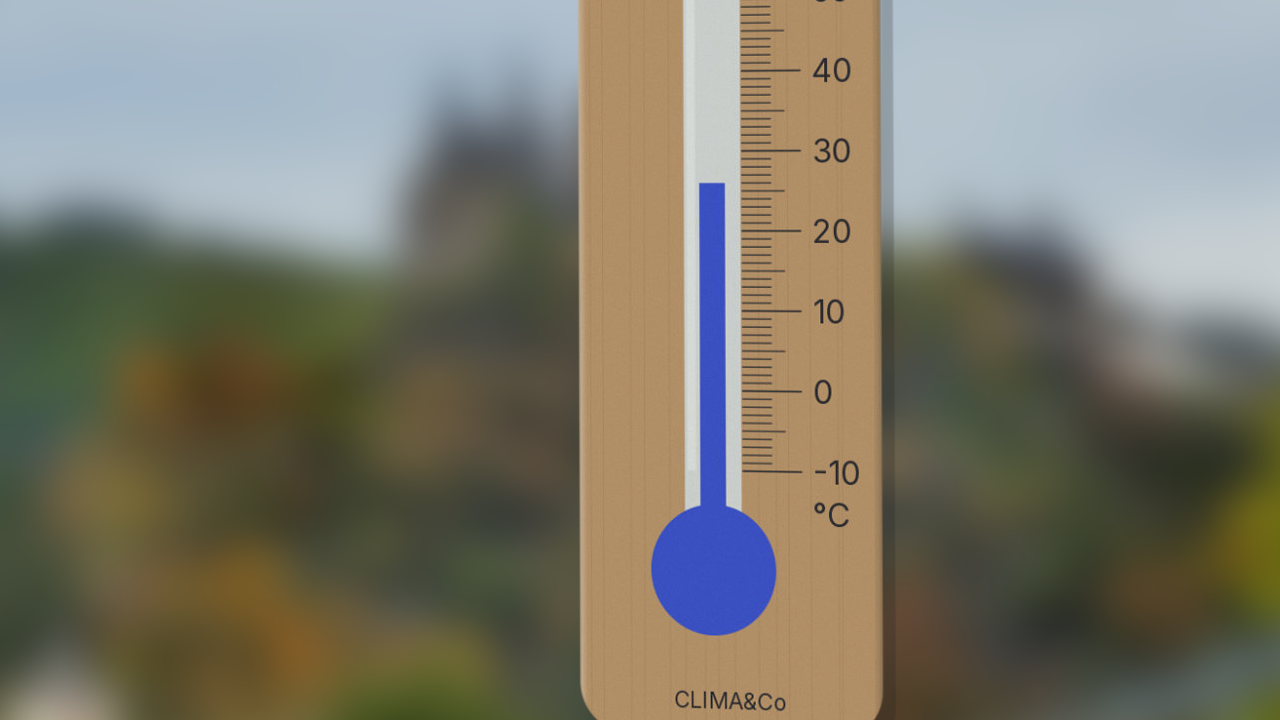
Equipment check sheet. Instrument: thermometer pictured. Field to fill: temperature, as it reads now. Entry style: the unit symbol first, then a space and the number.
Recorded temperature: °C 26
